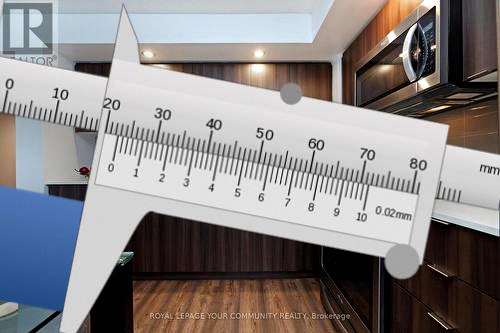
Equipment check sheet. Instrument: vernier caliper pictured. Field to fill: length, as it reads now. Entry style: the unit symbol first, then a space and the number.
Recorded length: mm 22.5
